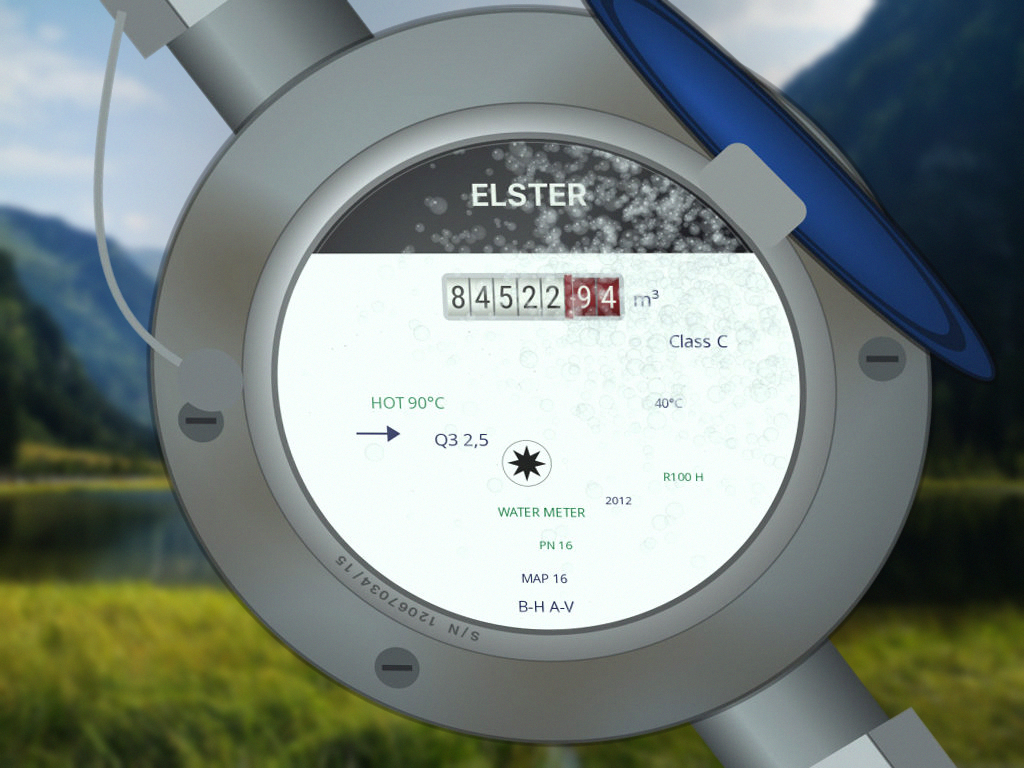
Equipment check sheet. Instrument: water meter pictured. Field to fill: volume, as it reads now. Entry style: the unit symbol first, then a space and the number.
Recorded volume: m³ 84522.94
